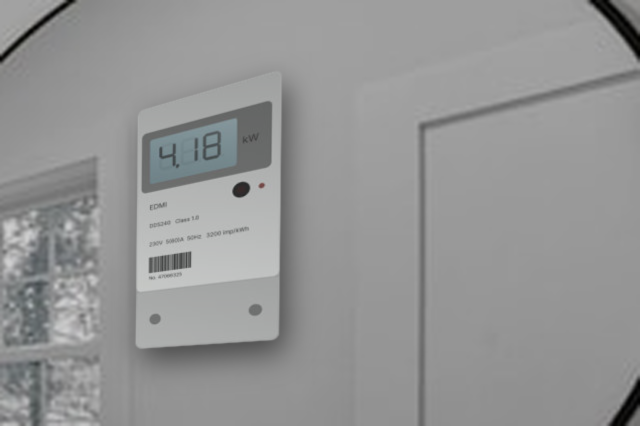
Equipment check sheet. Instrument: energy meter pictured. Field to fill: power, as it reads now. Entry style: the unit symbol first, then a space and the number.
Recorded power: kW 4.18
